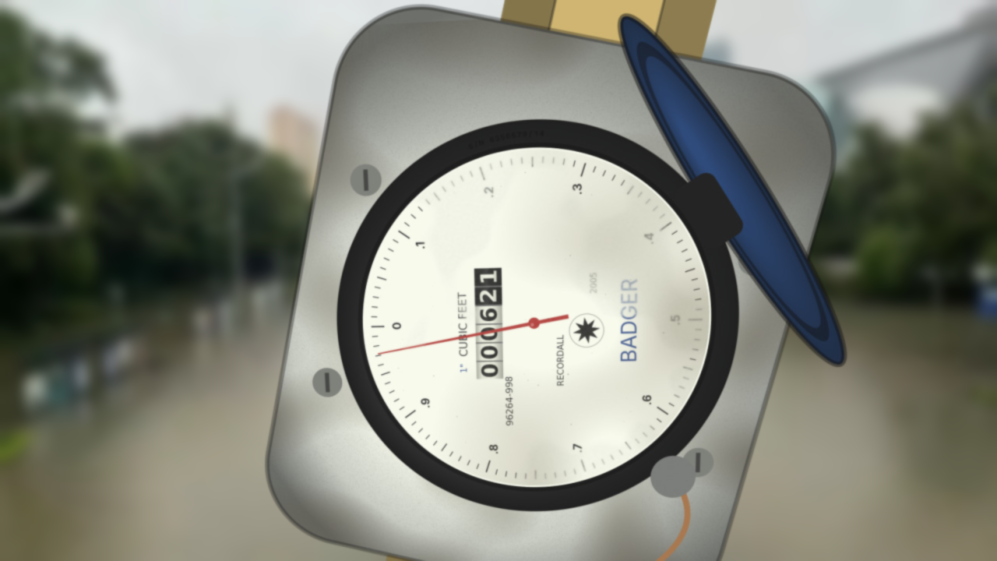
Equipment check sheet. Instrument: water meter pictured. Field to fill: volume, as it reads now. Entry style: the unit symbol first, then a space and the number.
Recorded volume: ft³ 620.97
